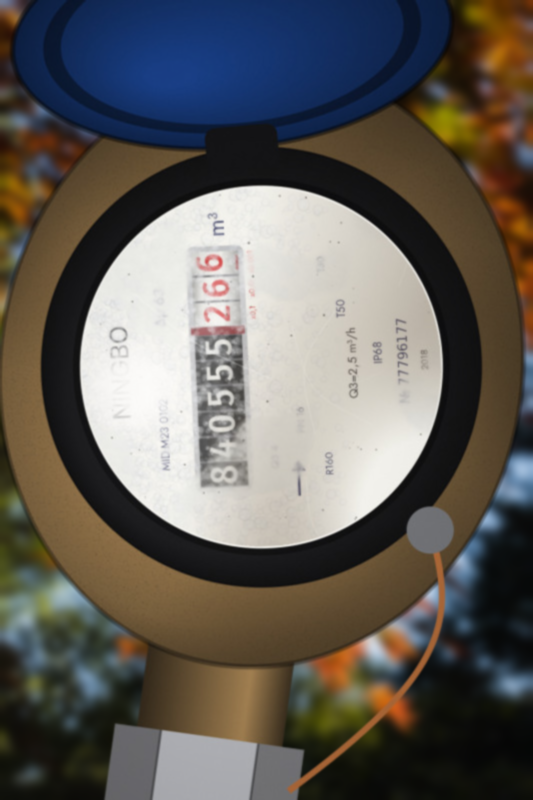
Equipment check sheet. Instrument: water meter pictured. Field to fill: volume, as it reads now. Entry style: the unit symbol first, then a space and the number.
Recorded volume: m³ 840555.266
